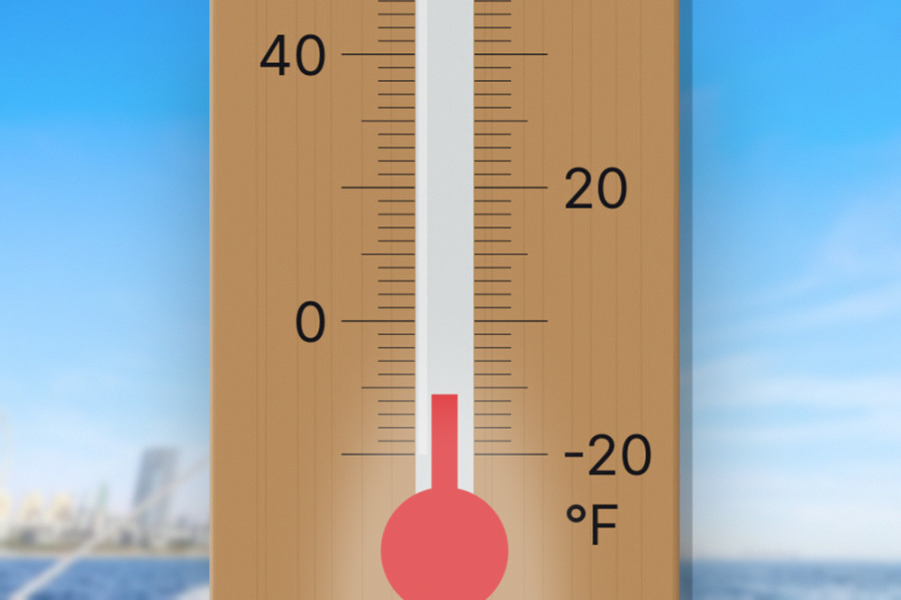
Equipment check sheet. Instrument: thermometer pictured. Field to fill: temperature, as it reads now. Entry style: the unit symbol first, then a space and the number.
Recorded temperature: °F -11
